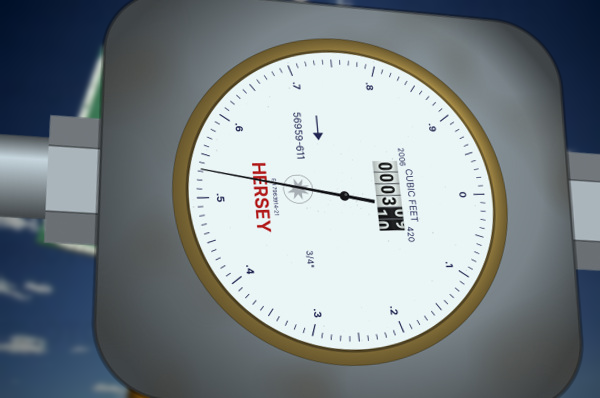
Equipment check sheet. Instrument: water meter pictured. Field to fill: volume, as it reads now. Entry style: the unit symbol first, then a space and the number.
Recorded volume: ft³ 309.53
